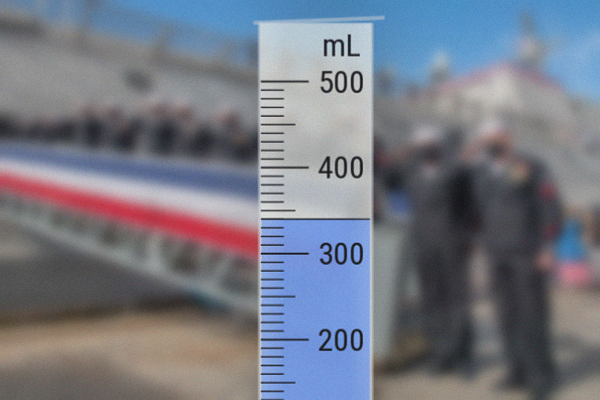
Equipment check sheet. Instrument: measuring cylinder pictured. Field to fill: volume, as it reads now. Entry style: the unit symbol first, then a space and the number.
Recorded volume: mL 340
